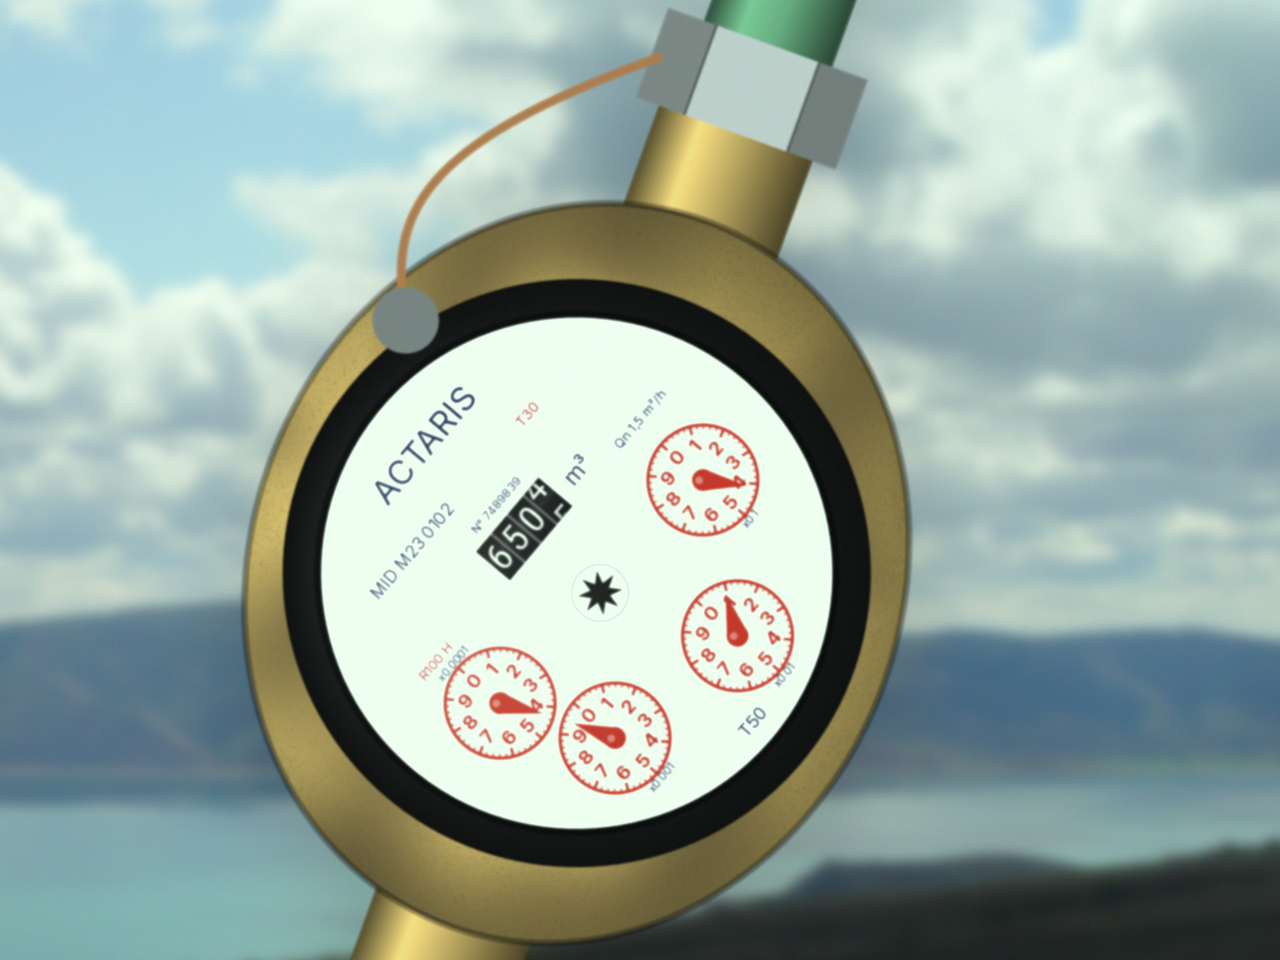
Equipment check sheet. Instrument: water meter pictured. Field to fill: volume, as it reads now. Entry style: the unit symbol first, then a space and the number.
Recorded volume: m³ 6504.4094
